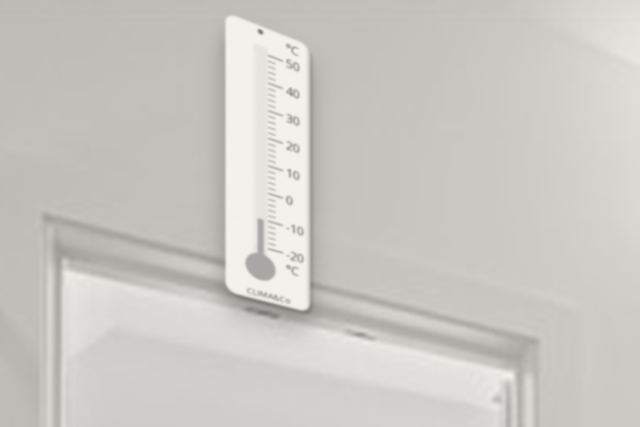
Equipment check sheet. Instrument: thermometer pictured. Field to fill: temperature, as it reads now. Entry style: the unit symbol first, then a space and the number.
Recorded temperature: °C -10
